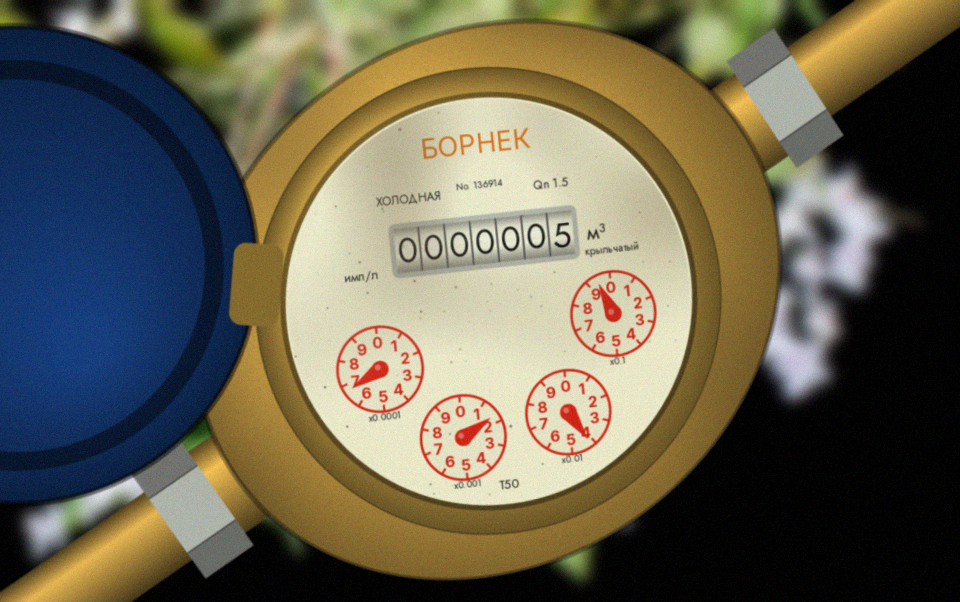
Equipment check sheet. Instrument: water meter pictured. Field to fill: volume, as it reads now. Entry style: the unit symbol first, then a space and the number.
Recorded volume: m³ 4.9416
